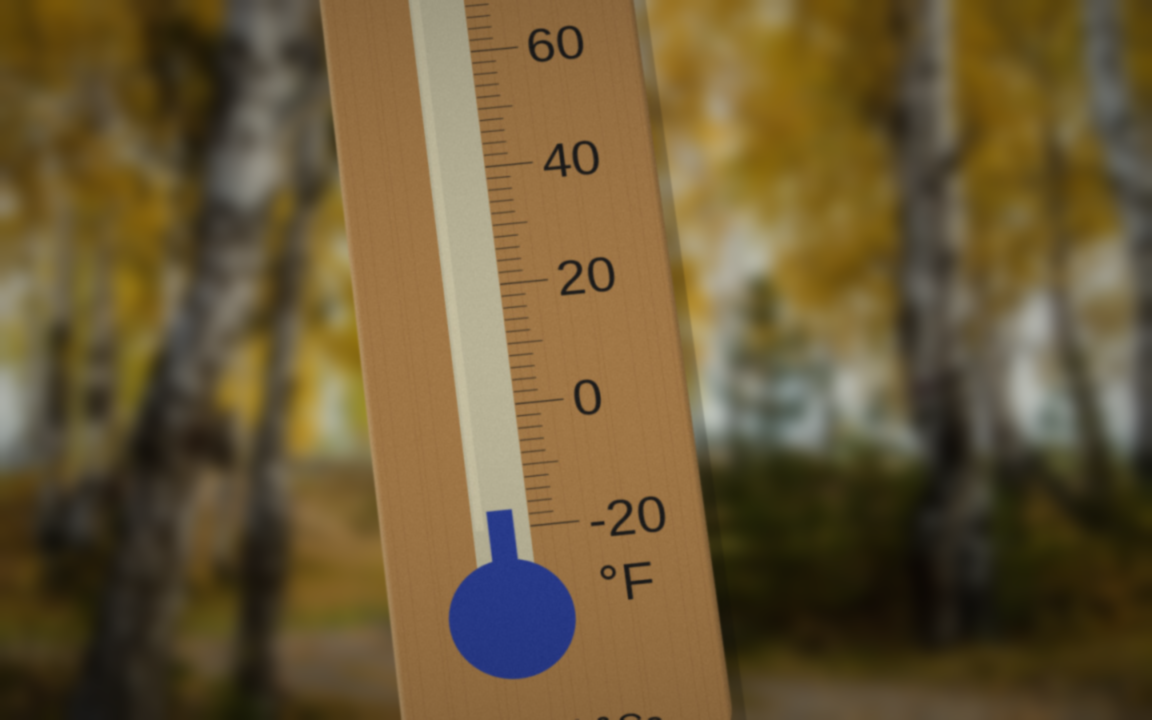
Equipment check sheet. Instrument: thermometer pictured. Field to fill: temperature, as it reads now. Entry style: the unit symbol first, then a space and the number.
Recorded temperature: °F -17
